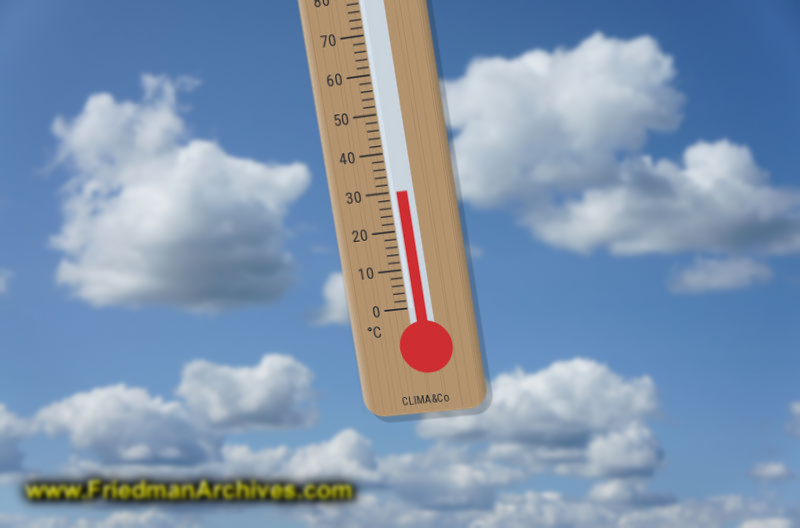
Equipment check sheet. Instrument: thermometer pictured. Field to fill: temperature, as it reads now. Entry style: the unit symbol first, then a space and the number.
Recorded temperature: °C 30
